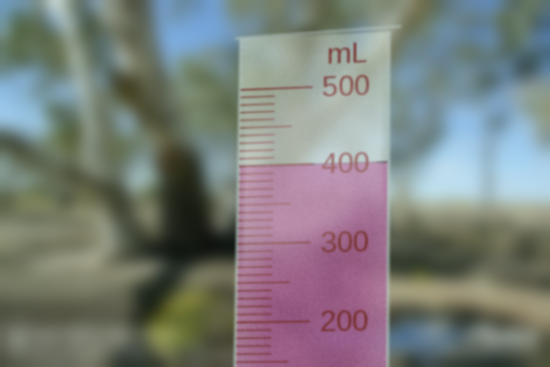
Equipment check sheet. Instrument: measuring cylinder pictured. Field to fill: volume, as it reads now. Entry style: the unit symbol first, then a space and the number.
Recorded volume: mL 400
